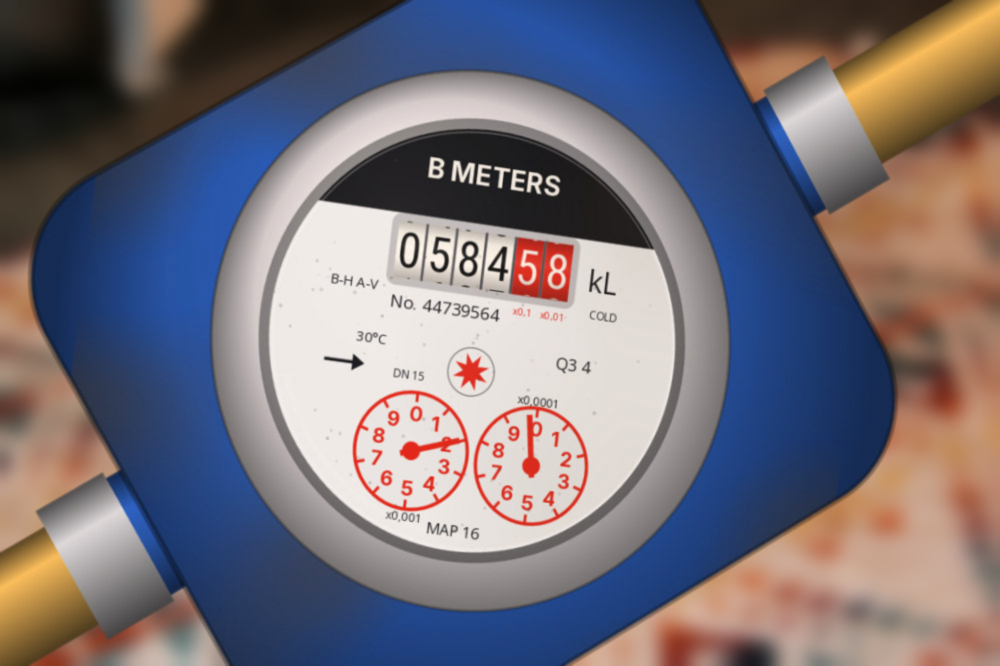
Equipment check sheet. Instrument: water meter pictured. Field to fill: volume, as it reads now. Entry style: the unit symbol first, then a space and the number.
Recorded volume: kL 584.5819
